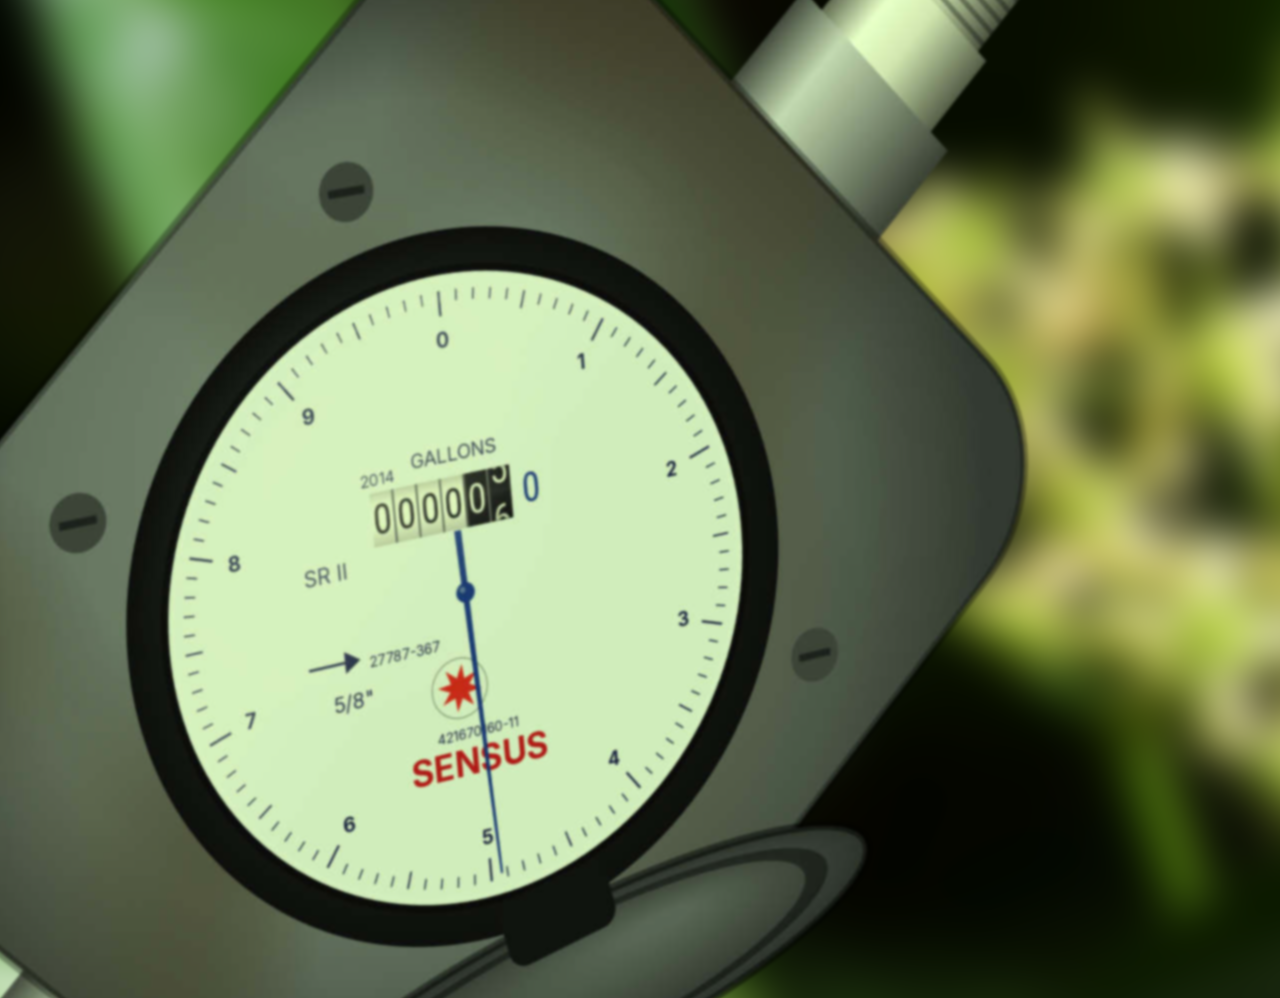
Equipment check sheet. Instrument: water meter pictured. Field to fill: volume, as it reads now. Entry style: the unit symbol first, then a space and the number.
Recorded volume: gal 54.9
